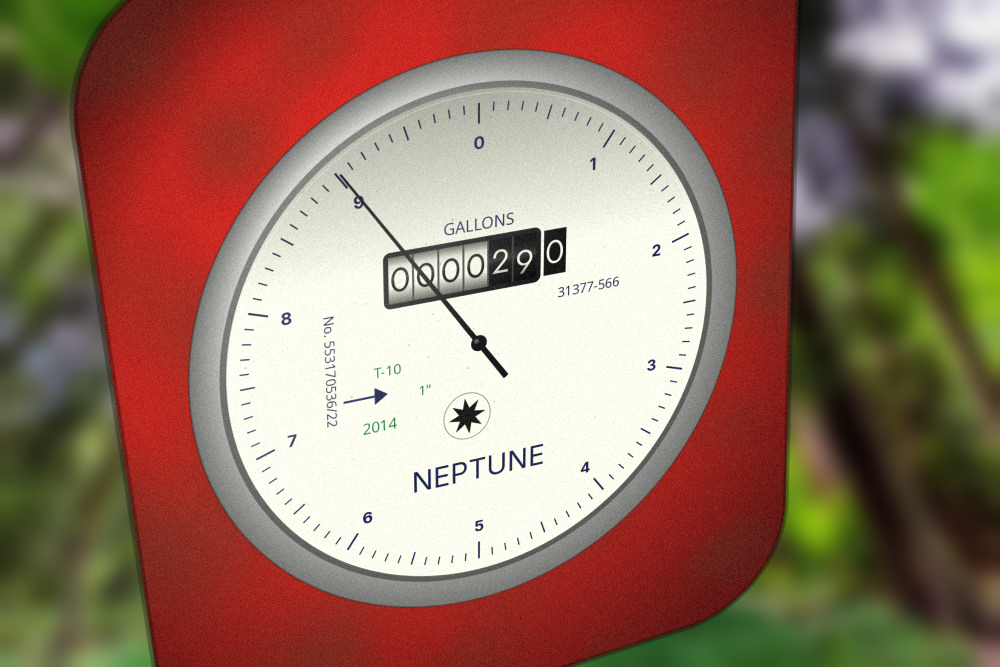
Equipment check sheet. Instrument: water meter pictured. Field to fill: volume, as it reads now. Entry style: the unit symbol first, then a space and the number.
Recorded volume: gal 289.0
